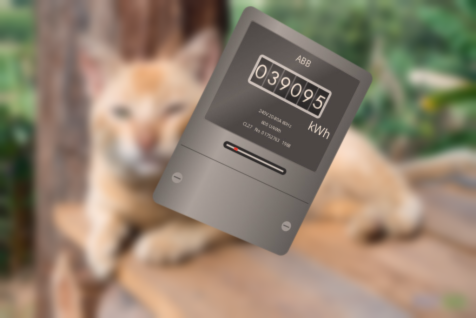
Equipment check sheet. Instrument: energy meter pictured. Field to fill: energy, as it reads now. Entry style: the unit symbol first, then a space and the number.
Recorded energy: kWh 39095
